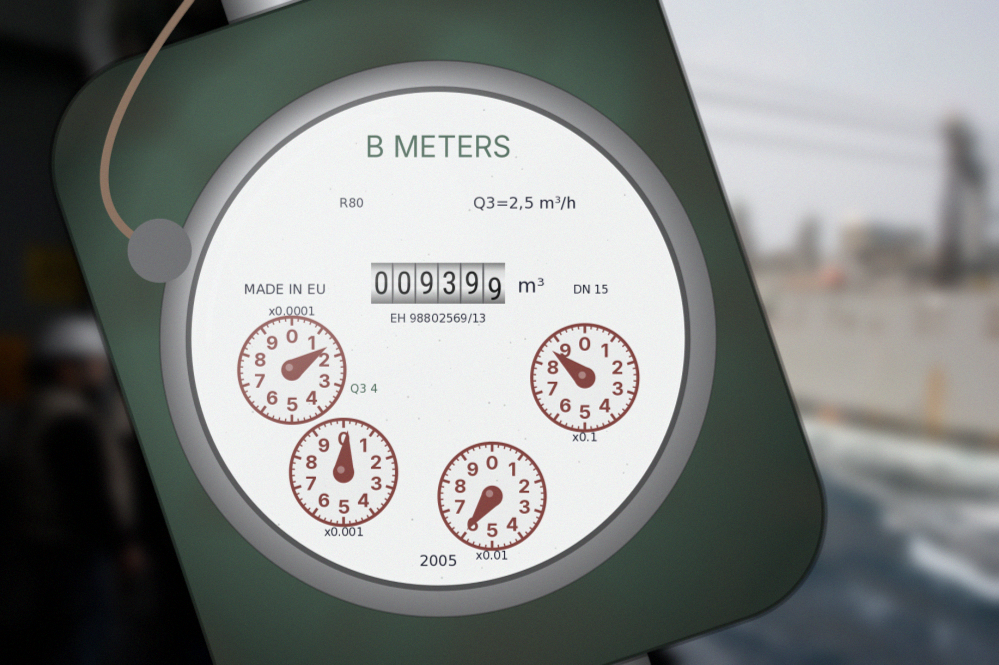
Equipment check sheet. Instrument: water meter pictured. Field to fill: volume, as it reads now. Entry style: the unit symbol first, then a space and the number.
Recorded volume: m³ 9398.8601
